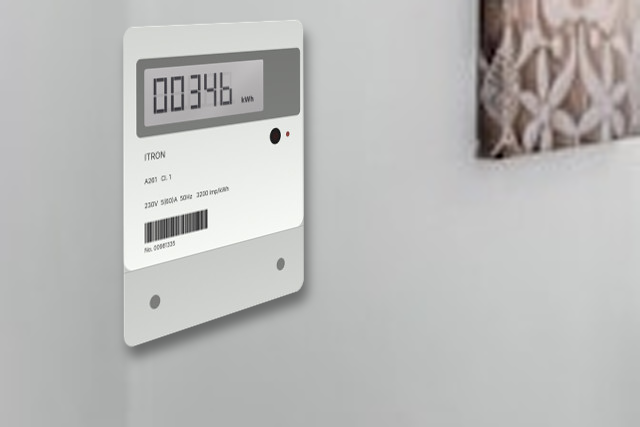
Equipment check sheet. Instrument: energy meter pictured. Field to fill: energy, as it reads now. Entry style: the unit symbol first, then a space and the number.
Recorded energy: kWh 346
